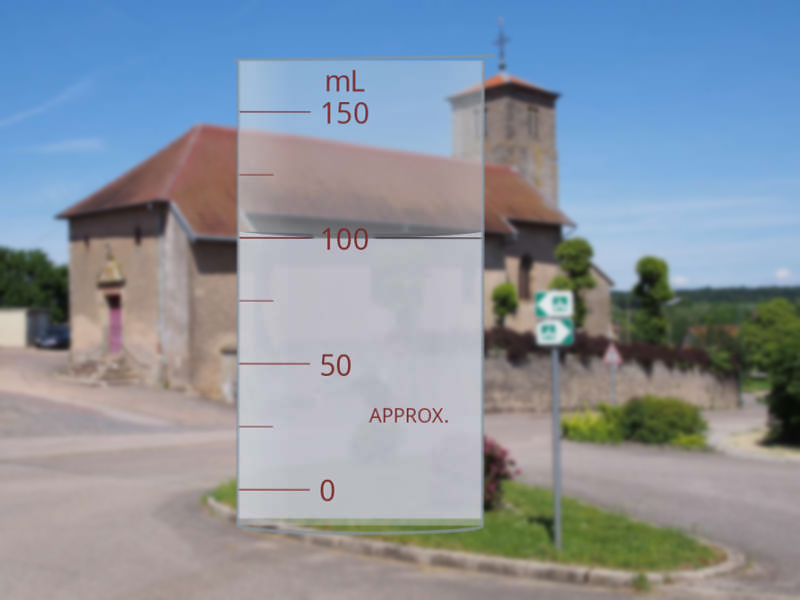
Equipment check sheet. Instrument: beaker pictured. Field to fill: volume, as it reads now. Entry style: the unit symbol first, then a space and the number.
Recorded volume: mL 100
